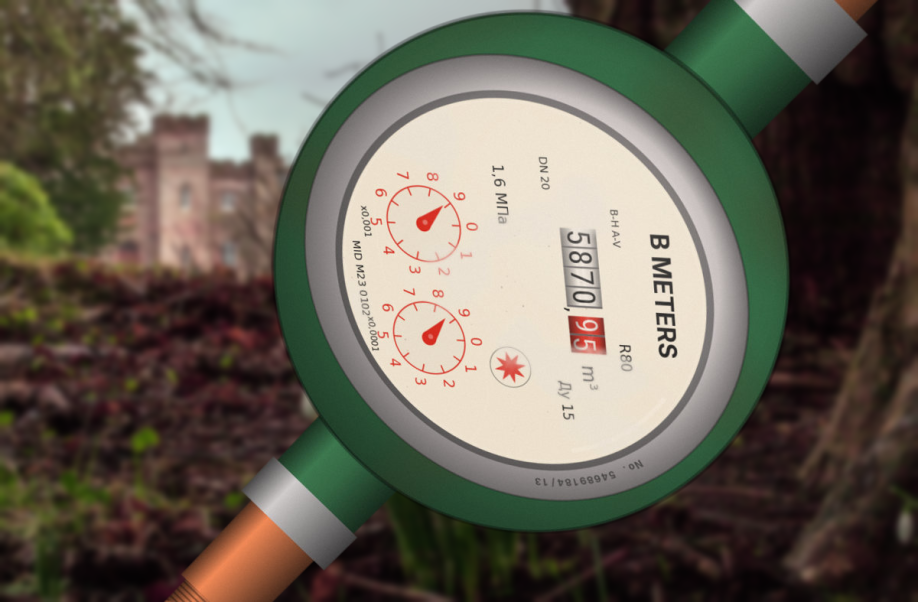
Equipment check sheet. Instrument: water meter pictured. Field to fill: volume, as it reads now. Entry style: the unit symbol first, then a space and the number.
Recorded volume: m³ 5870.9488
